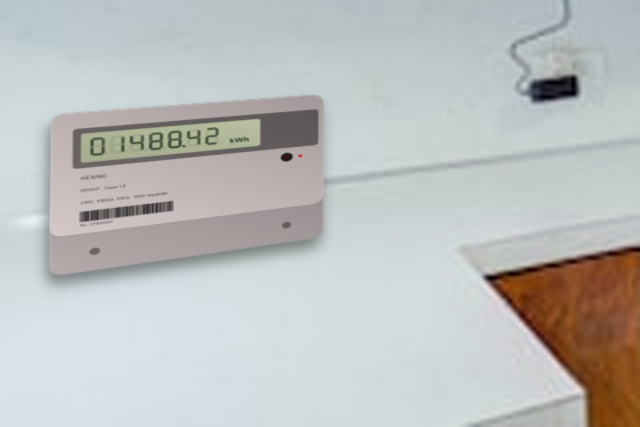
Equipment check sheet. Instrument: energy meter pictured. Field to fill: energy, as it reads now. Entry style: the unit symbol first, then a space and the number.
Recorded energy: kWh 1488.42
